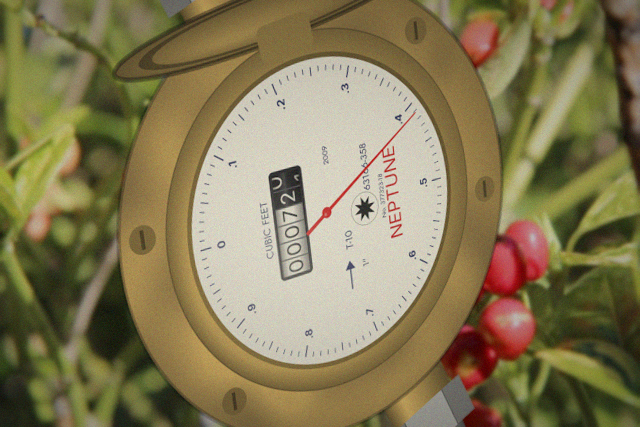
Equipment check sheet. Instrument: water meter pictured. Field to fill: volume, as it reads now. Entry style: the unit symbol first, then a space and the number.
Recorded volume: ft³ 720.41
